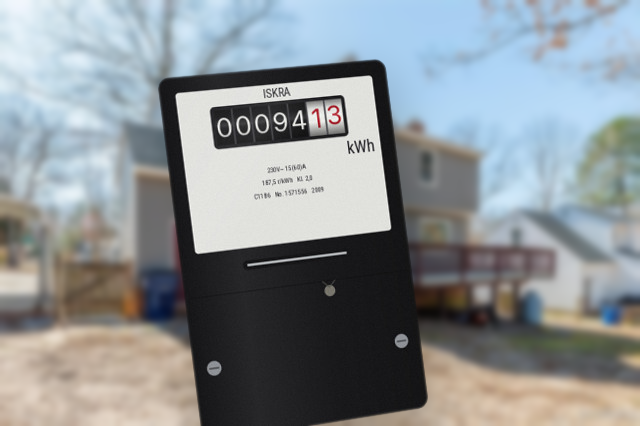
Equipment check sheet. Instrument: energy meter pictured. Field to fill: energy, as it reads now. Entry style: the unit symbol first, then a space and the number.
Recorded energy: kWh 94.13
